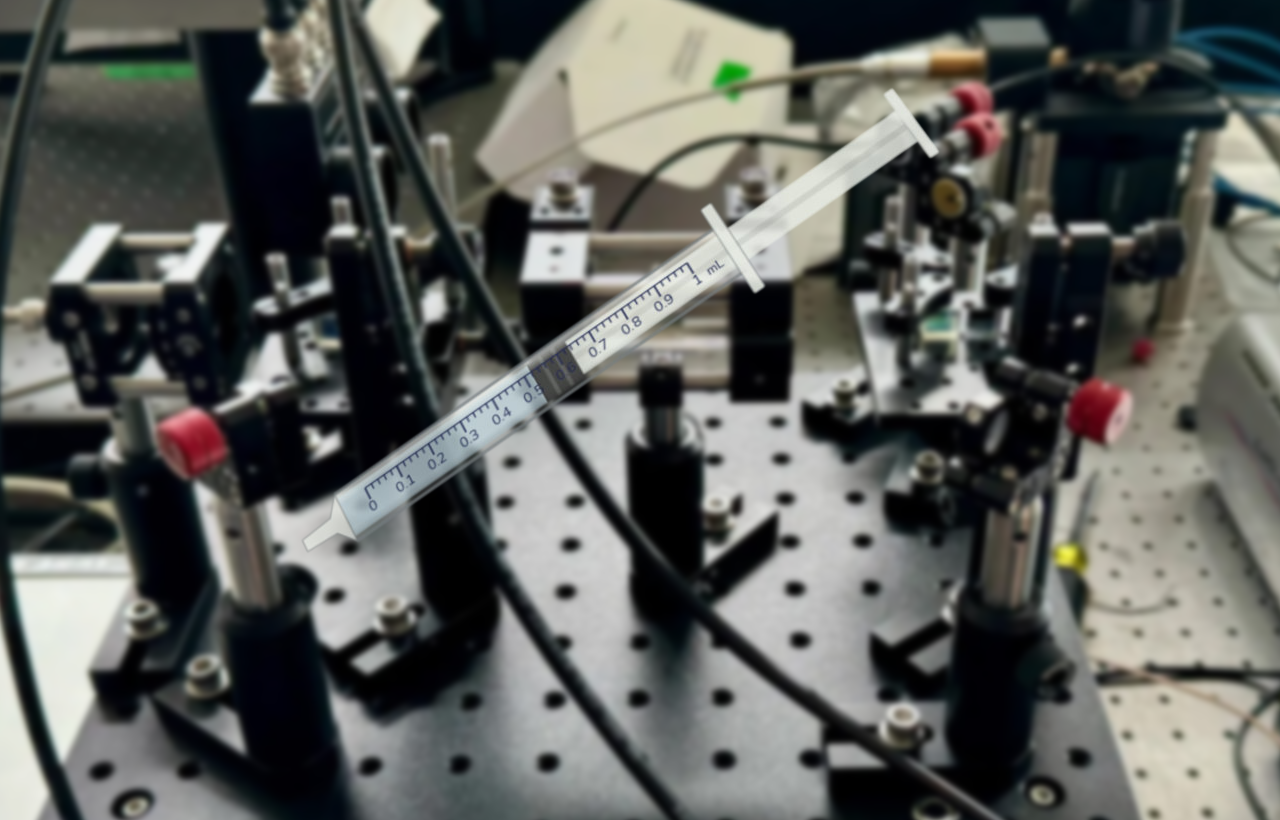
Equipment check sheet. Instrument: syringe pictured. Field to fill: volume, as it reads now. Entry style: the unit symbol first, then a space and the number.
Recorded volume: mL 0.52
